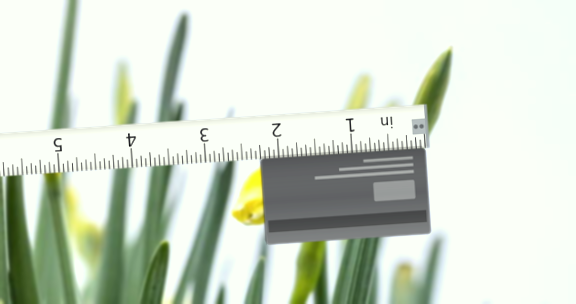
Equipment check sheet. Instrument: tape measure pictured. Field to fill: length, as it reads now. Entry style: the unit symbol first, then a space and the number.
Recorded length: in 2.25
